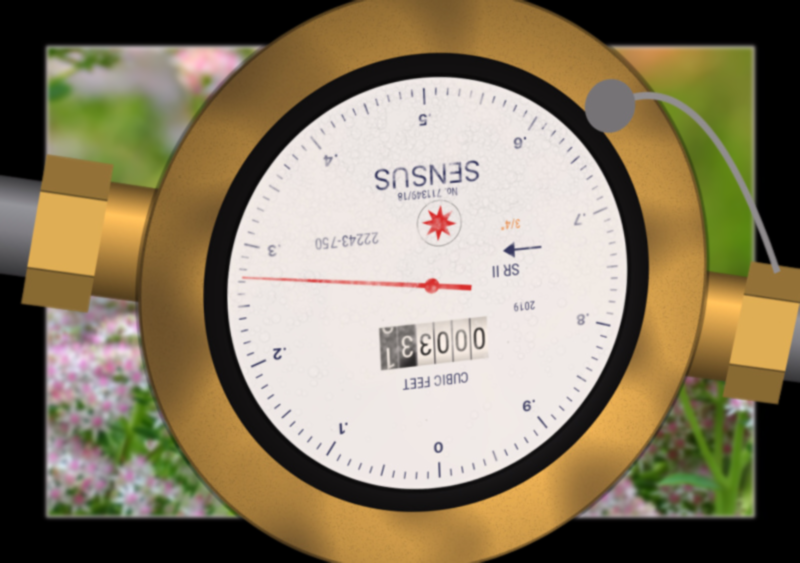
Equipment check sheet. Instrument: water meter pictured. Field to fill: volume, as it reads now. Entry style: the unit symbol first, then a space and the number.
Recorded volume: ft³ 331.27
